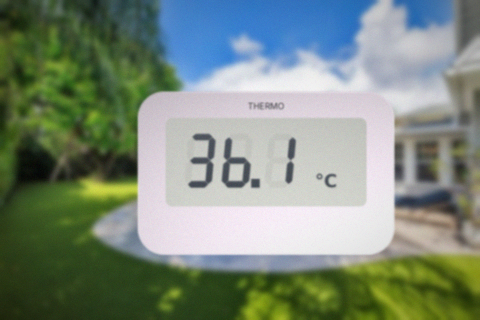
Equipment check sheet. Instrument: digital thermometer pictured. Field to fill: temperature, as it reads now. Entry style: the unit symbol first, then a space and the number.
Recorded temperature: °C 36.1
